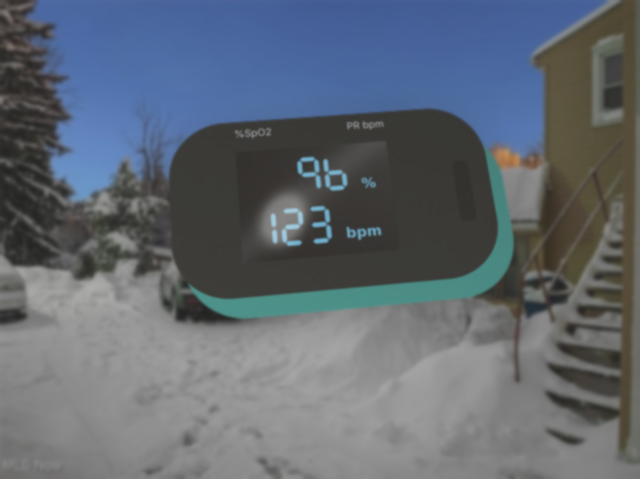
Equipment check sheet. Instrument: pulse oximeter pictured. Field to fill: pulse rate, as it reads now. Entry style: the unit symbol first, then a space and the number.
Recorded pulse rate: bpm 123
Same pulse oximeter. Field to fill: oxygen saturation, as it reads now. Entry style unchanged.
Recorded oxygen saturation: % 96
